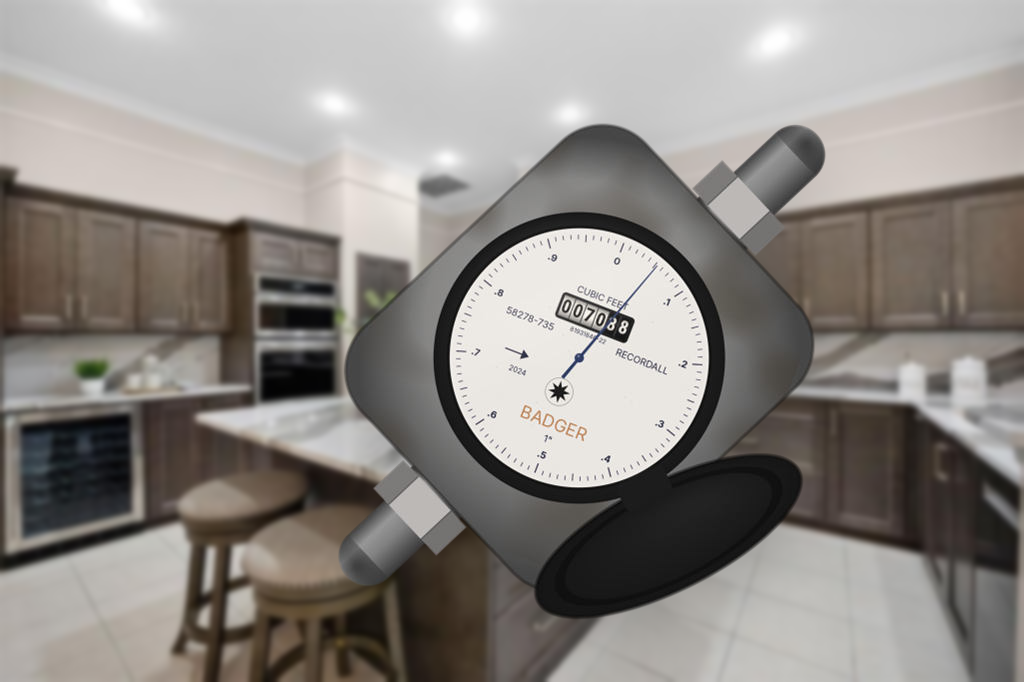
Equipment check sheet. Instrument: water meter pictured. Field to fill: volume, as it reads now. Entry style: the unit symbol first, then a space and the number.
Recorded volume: ft³ 7088.05
